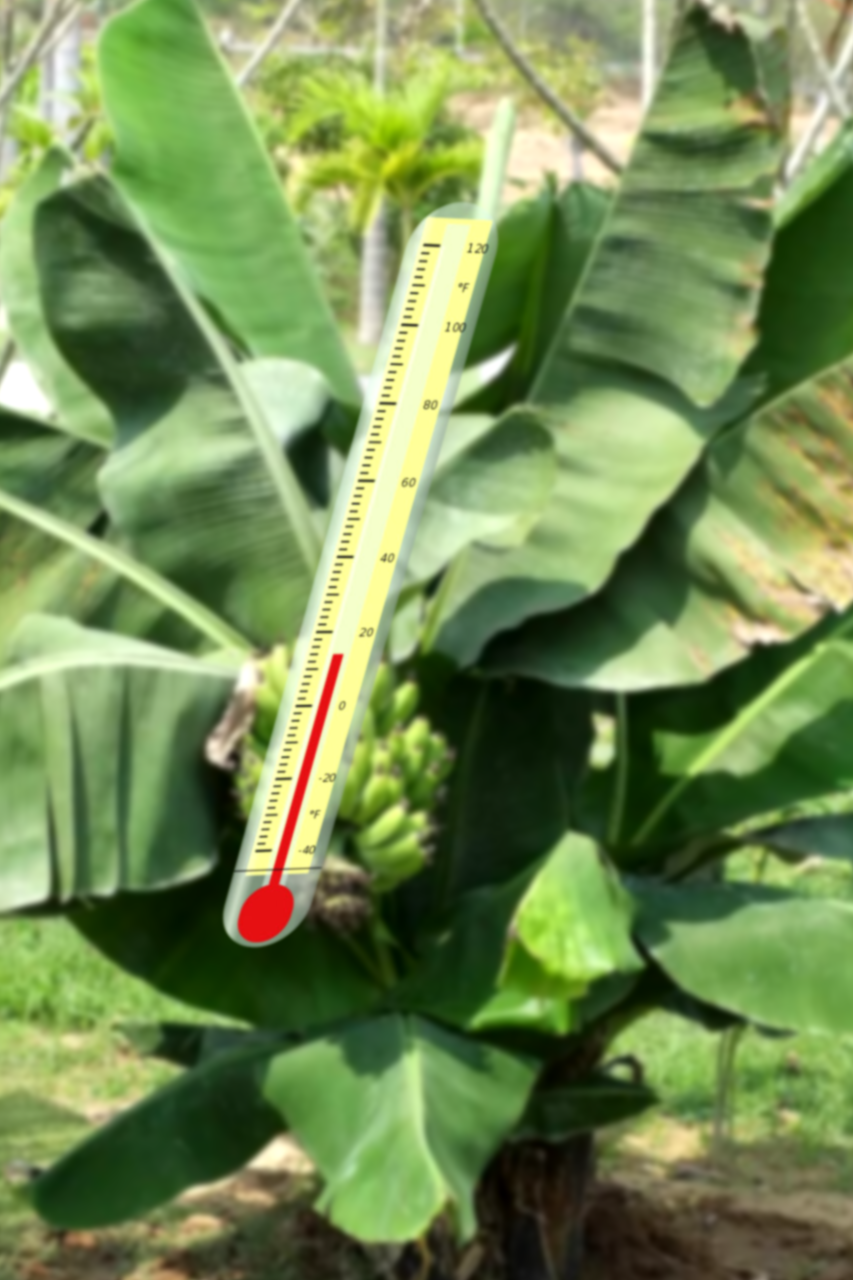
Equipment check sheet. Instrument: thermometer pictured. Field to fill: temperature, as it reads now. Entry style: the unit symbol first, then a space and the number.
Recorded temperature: °F 14
